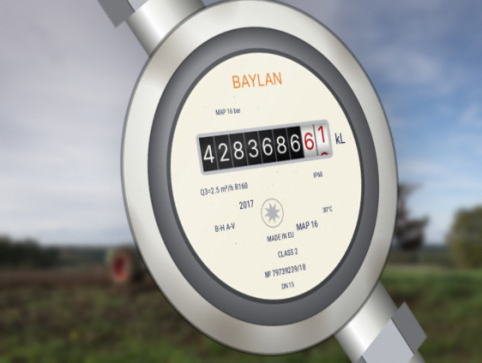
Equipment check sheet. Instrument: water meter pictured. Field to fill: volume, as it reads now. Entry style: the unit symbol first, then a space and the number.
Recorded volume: kL 4283686.61
